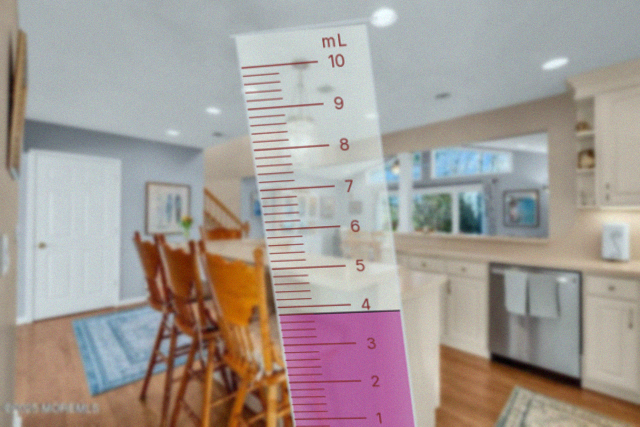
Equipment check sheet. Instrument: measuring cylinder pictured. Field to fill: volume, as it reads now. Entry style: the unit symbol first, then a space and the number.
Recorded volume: mL 3.8
